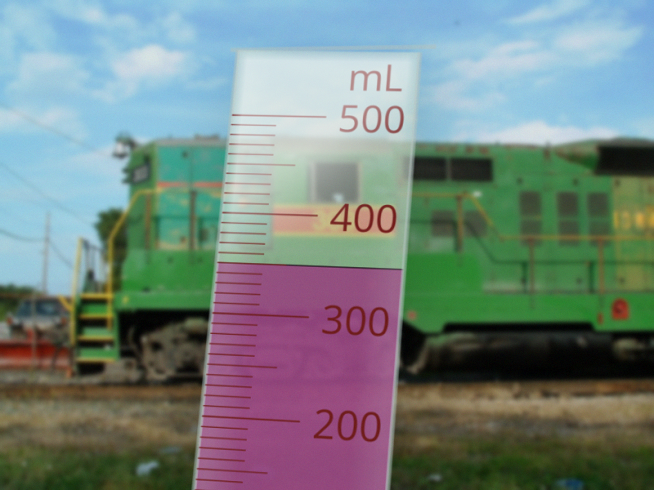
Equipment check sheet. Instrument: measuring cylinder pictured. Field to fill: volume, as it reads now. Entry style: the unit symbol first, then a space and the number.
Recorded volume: mL 350
